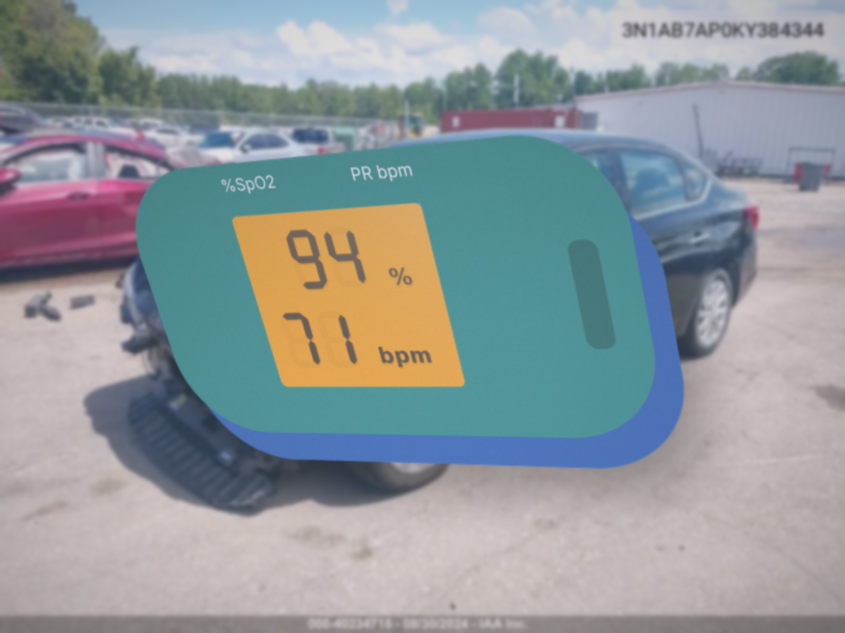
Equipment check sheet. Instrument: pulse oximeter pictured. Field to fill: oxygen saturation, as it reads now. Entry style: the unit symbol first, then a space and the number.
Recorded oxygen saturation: % 94
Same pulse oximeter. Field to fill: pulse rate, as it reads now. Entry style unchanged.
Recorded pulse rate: bpm 71
